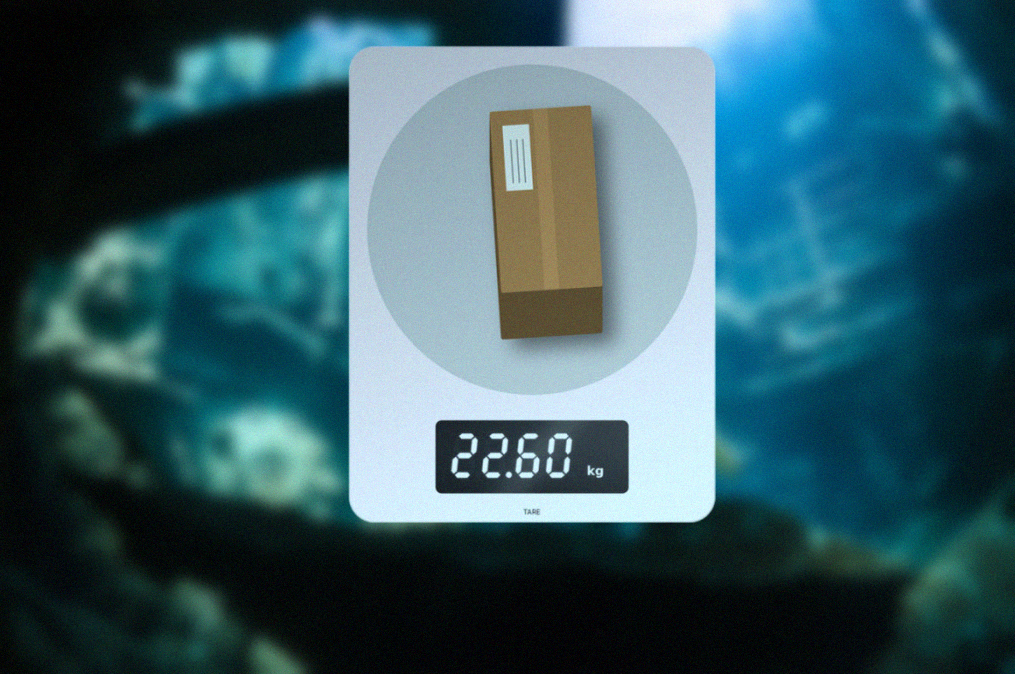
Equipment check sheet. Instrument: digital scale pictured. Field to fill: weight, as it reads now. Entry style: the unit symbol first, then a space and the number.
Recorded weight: kg 22.60
